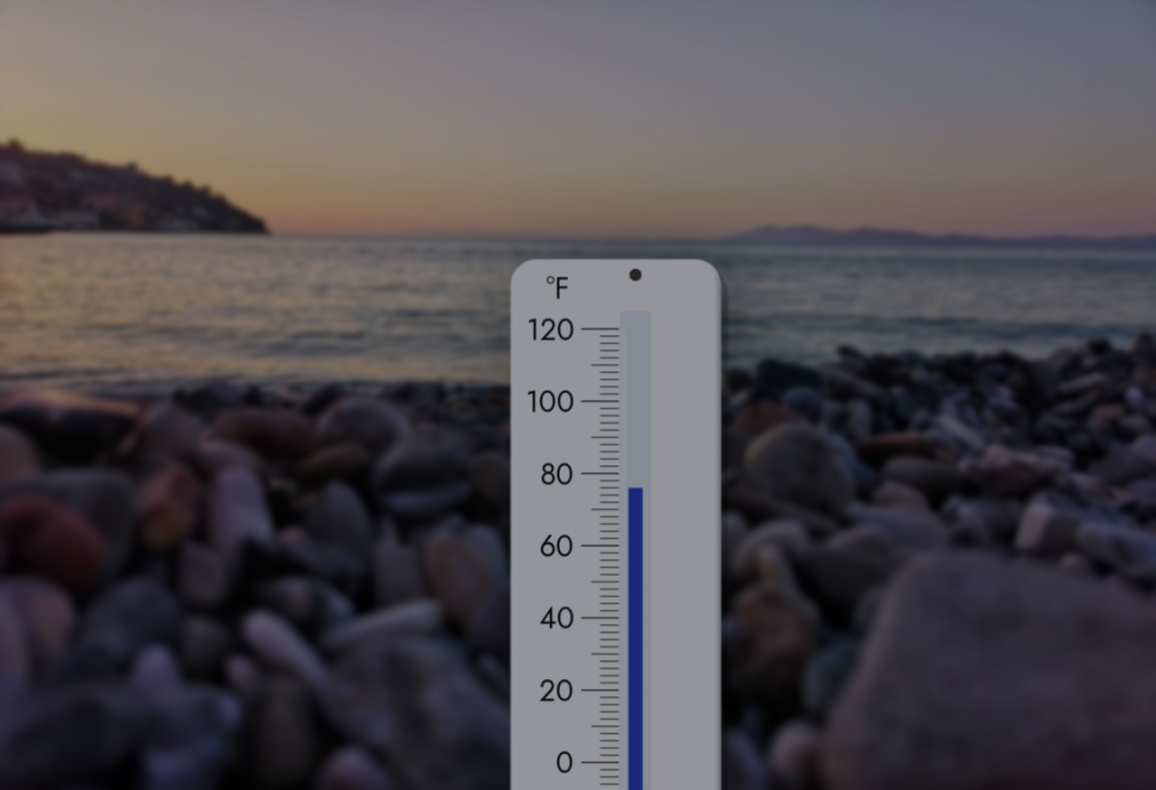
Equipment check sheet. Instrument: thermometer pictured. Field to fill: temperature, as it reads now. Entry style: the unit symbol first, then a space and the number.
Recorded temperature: °F 76
